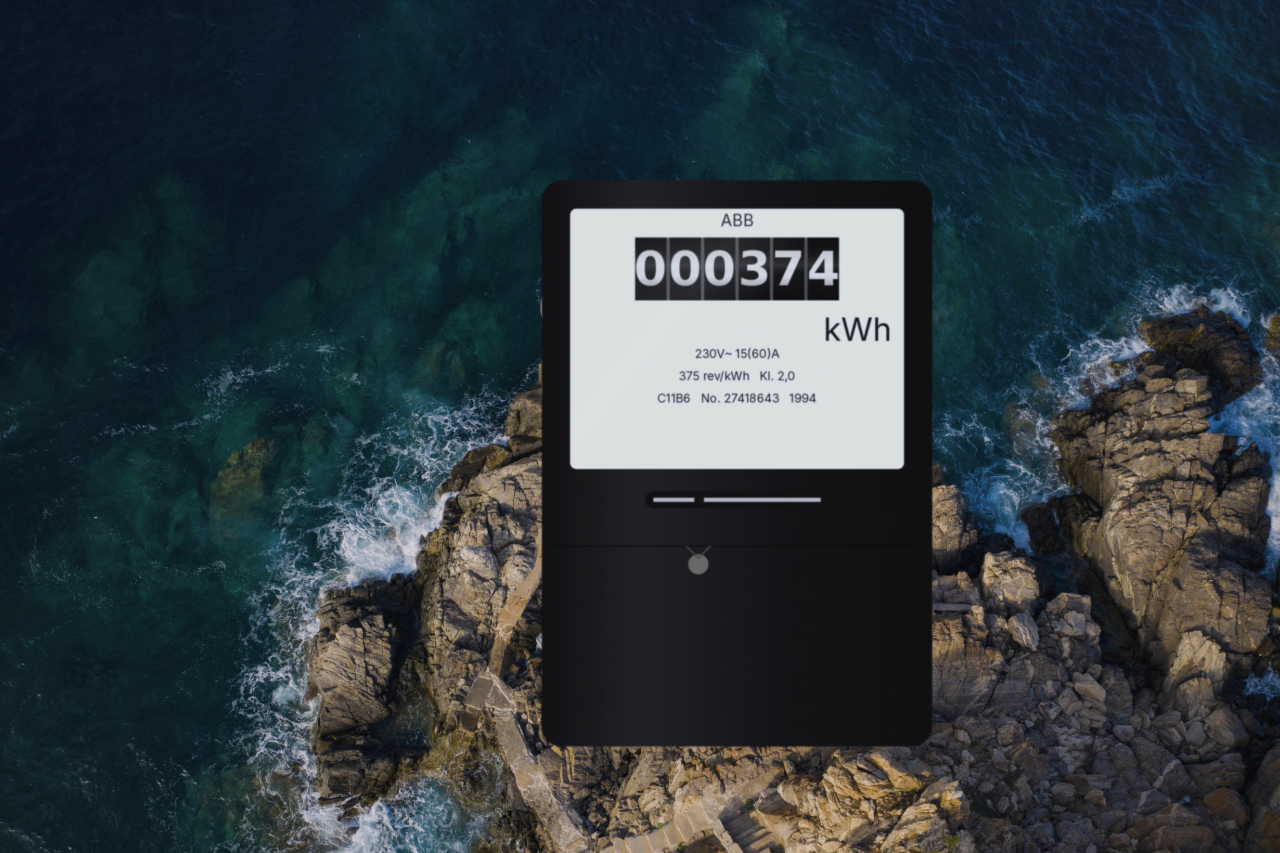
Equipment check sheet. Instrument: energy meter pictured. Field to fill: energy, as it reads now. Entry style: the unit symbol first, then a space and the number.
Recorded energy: kWh 374
